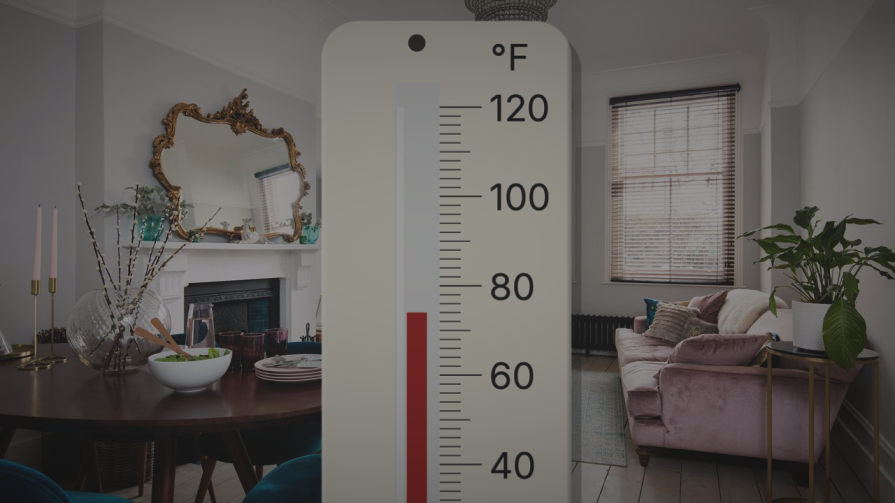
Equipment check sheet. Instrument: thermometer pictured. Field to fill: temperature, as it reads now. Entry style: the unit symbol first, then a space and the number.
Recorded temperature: °F 74
